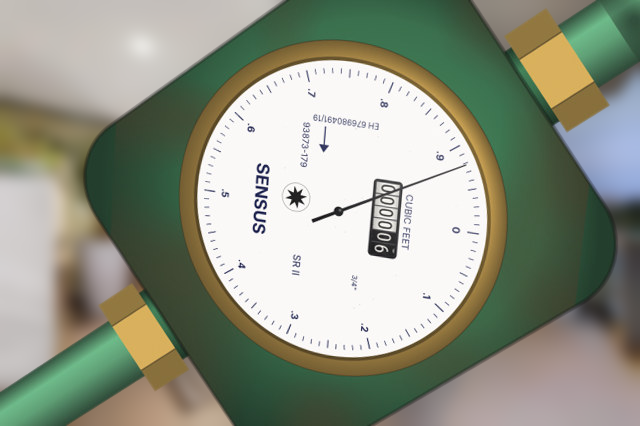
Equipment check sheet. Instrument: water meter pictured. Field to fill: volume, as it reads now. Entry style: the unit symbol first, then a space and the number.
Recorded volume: ft³ 5.92
